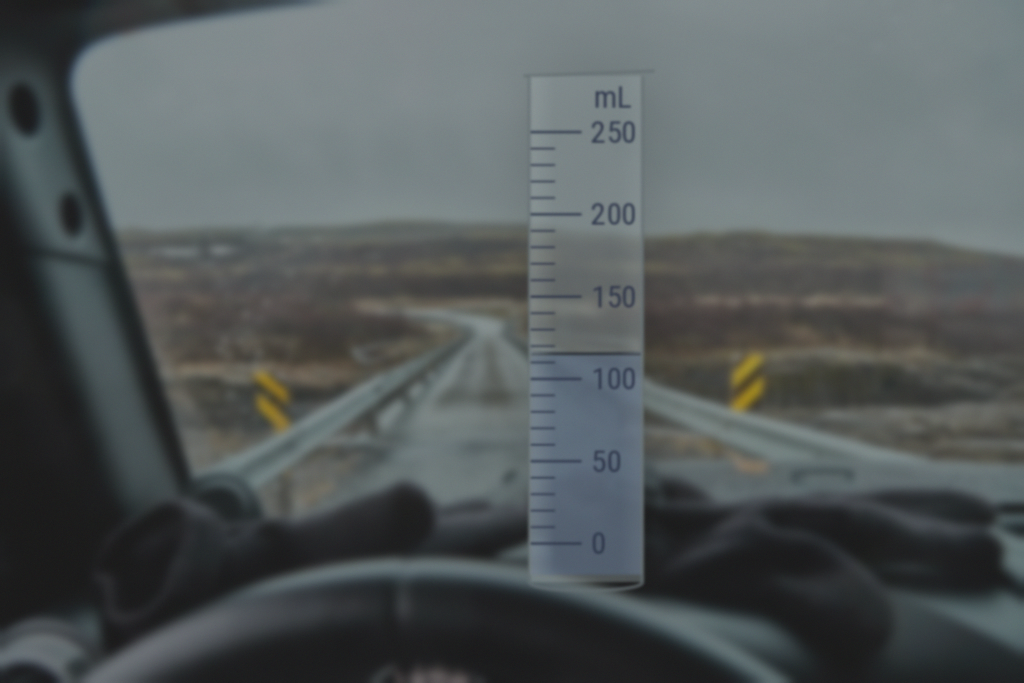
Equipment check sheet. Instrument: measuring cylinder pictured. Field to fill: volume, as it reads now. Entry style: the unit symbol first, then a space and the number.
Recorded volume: mL 115
